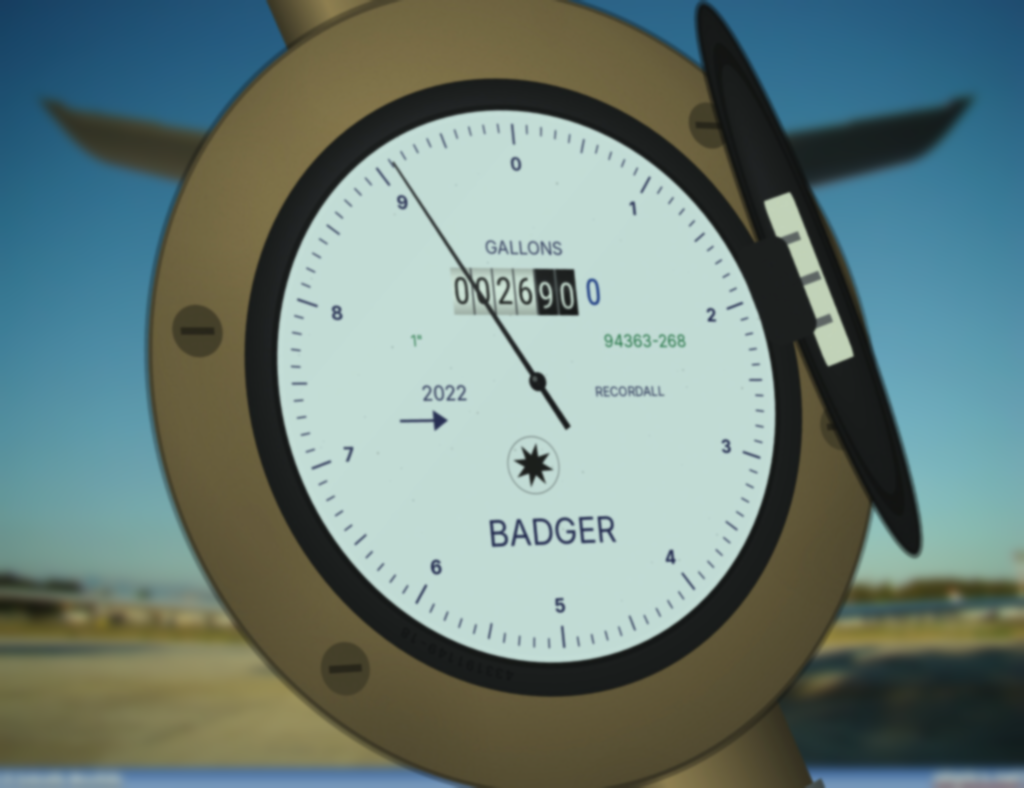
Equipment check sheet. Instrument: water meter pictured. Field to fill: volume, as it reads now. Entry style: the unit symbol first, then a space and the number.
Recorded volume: gal 26899.1
